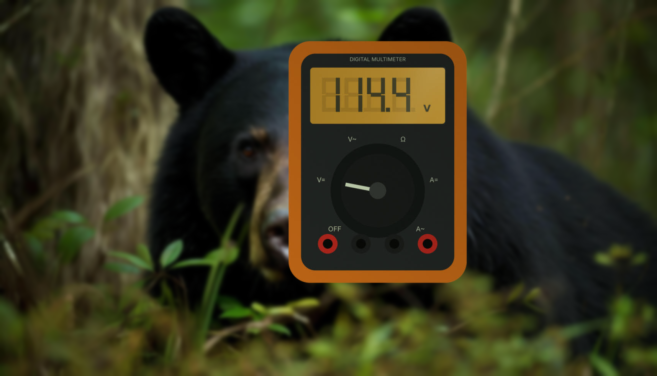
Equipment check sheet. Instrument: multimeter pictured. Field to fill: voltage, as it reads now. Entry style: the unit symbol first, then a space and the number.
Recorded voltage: V 114.4
